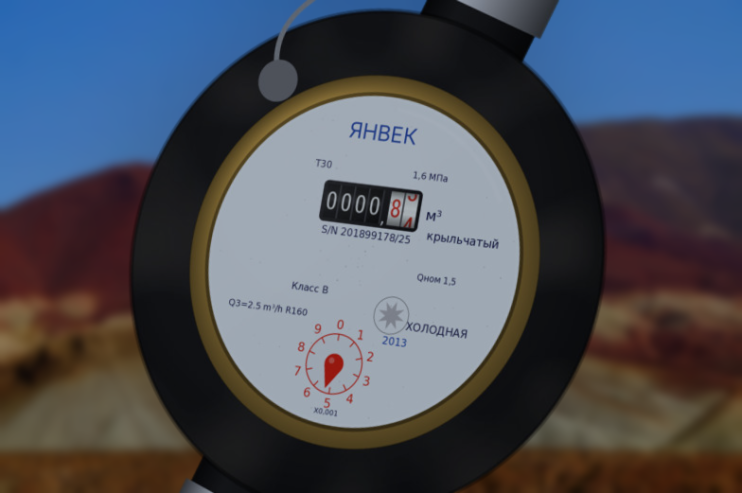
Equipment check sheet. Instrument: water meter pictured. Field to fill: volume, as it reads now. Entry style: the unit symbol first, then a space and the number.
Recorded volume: m³ 0.835
